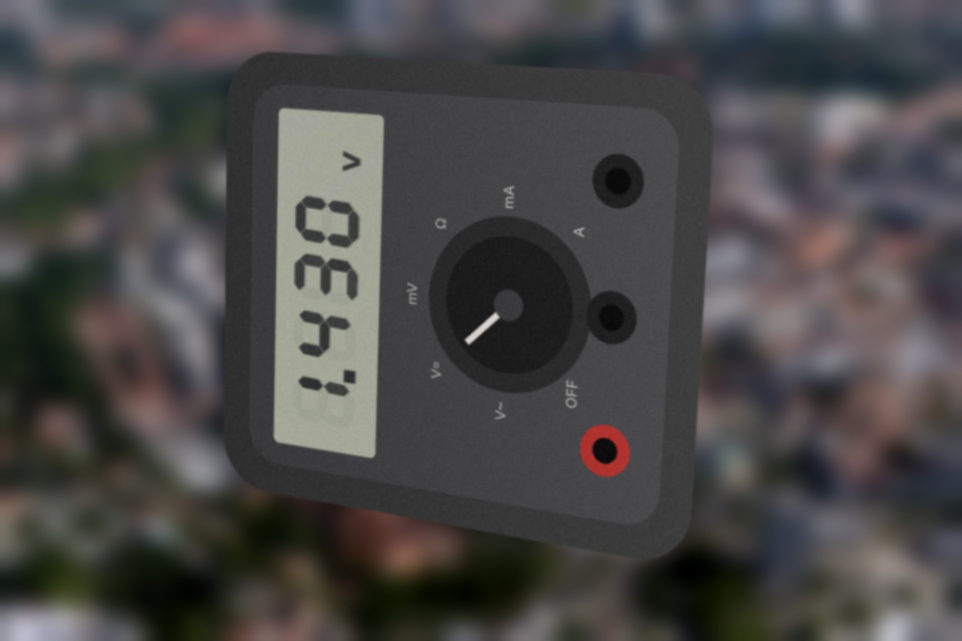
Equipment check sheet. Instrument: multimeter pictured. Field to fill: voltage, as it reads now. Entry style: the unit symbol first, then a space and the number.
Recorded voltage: V 1.430
